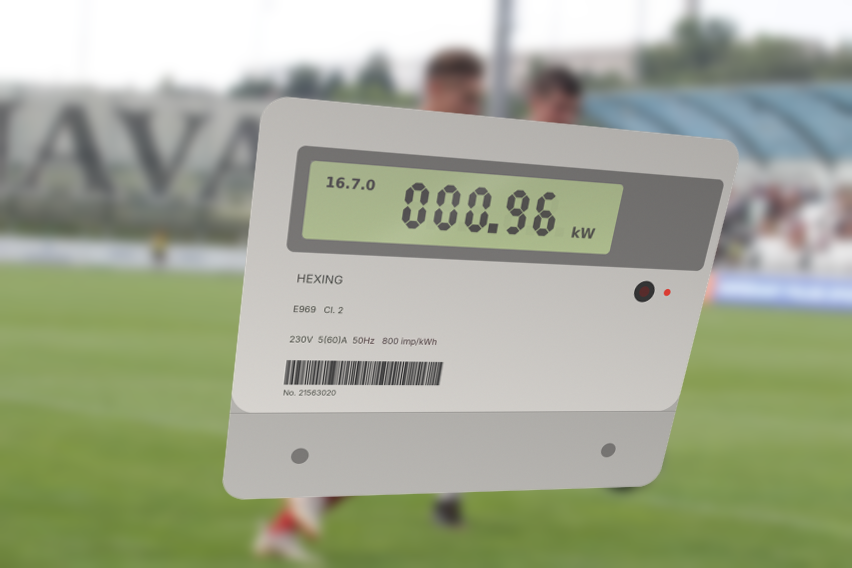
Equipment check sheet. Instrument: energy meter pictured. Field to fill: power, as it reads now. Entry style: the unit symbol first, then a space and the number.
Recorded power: kW 0.96
